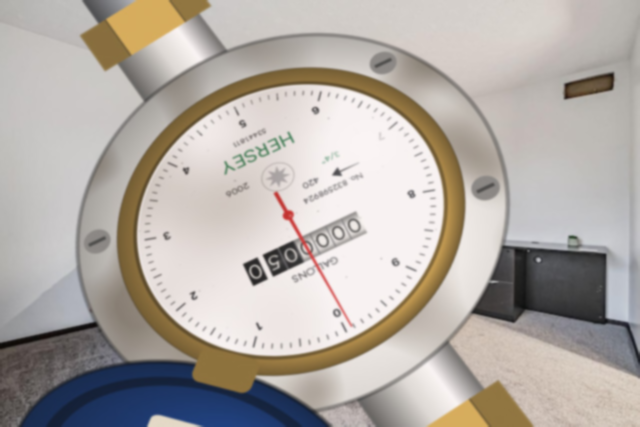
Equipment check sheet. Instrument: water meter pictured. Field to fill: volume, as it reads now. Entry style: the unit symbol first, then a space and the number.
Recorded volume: gal 49.9
